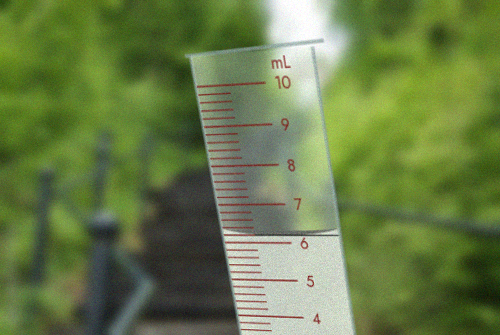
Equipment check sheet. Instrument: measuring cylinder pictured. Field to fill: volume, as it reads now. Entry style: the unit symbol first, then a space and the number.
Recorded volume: mL 6.2
